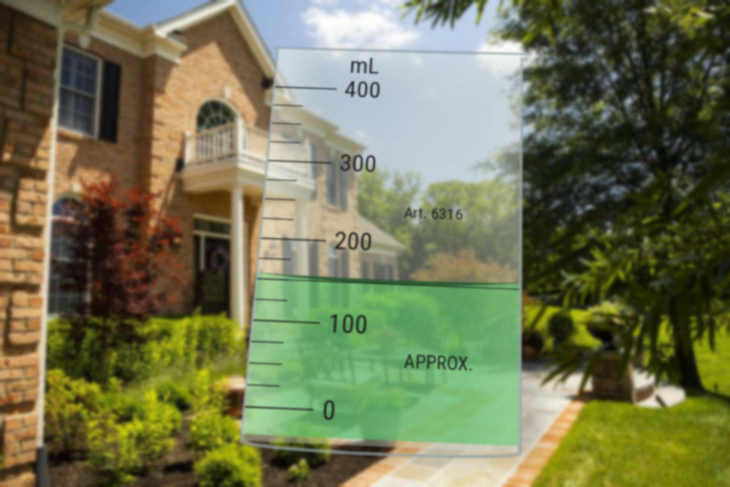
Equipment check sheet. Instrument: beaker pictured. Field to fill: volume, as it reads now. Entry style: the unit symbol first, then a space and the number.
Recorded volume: mL 150
